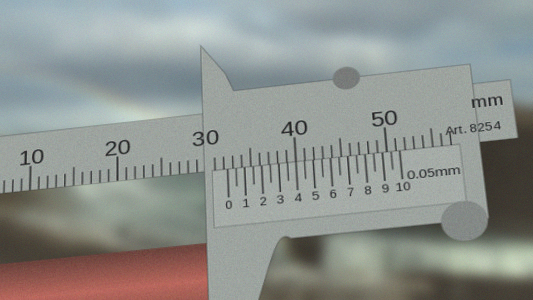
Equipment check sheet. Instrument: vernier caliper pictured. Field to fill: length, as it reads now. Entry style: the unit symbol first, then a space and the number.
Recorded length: mm 32.4
